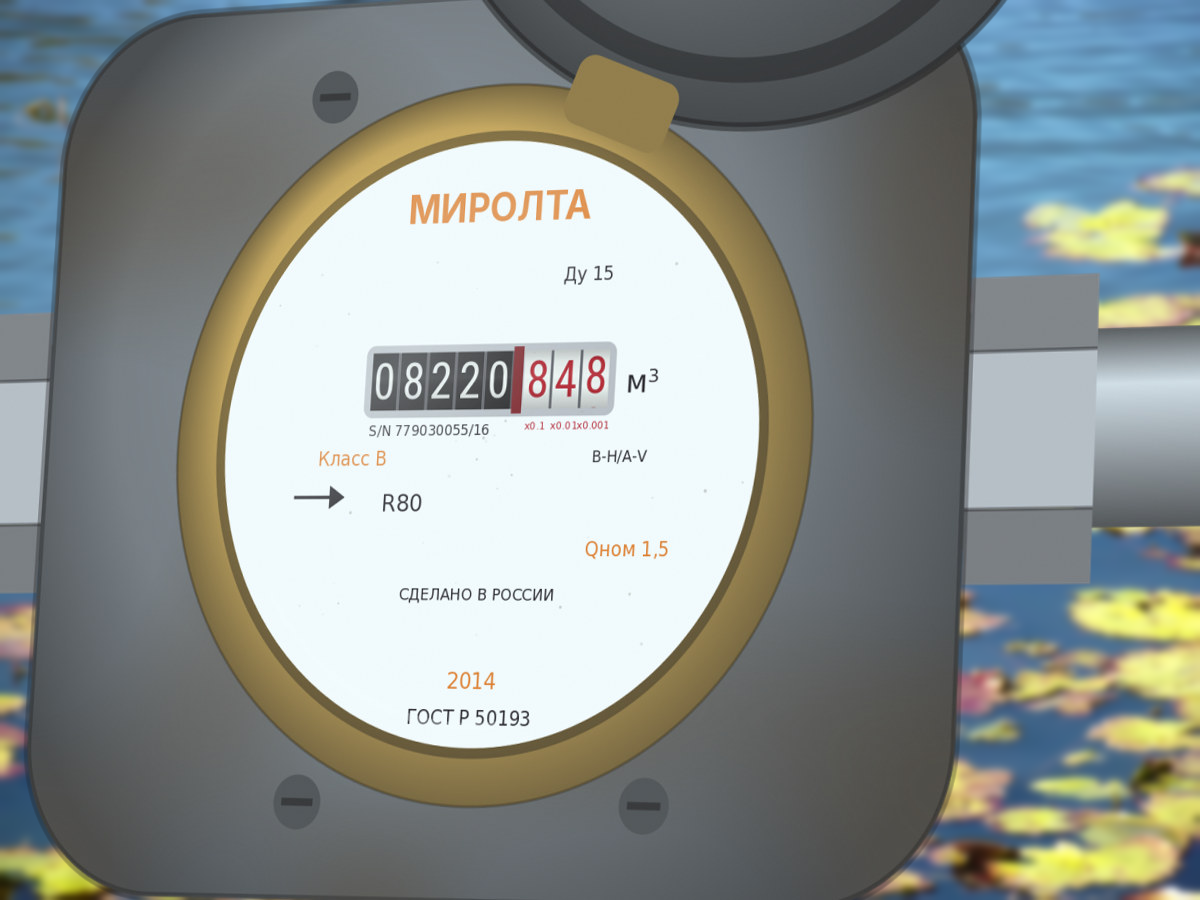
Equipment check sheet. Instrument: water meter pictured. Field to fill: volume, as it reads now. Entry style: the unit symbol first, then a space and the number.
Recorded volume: m³ 8220.848
